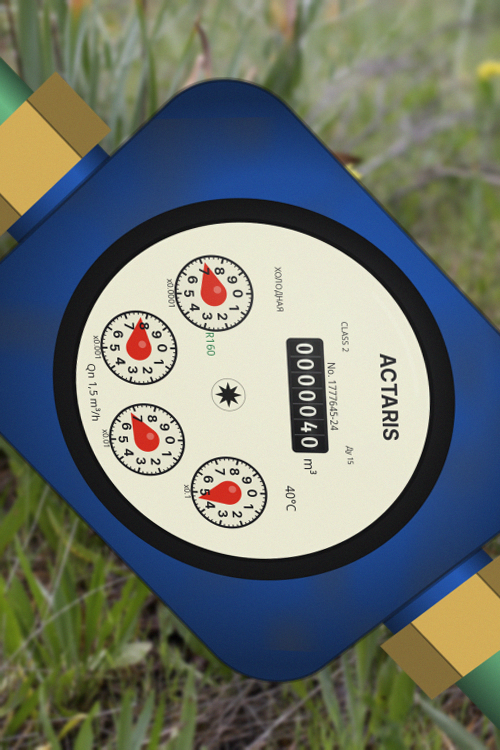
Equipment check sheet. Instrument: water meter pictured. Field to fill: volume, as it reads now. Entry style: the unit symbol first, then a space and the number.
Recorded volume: m³ 40.4677
